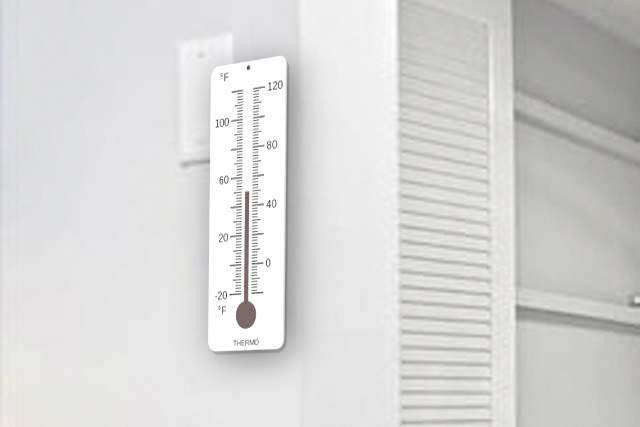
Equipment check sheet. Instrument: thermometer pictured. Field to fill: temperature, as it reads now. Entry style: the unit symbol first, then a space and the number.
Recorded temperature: °F 50
